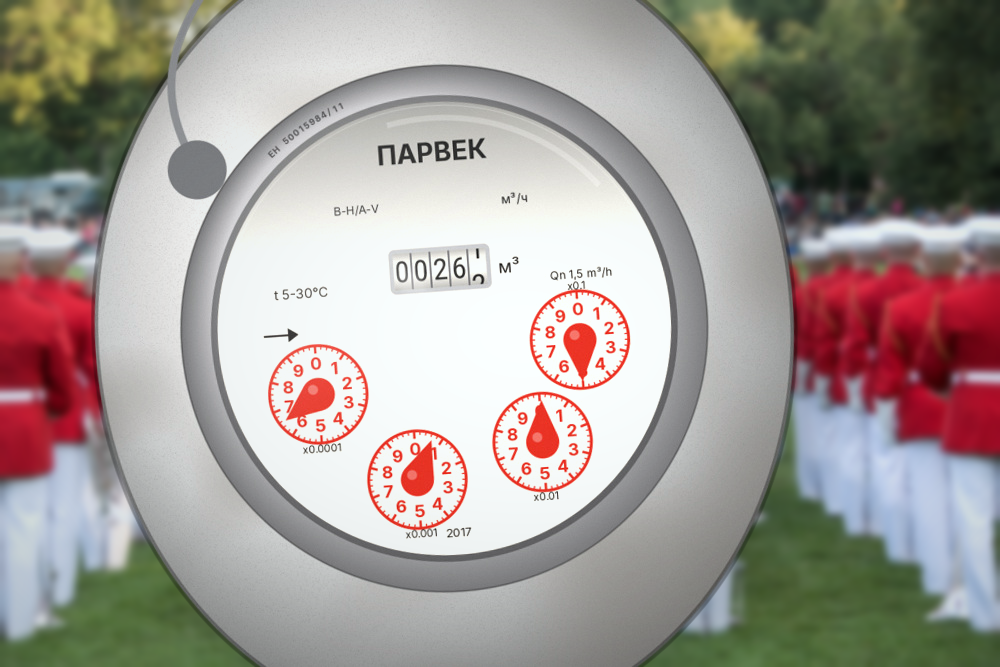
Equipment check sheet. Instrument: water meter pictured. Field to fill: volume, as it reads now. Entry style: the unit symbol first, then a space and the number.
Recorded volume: m³ 261.5006
